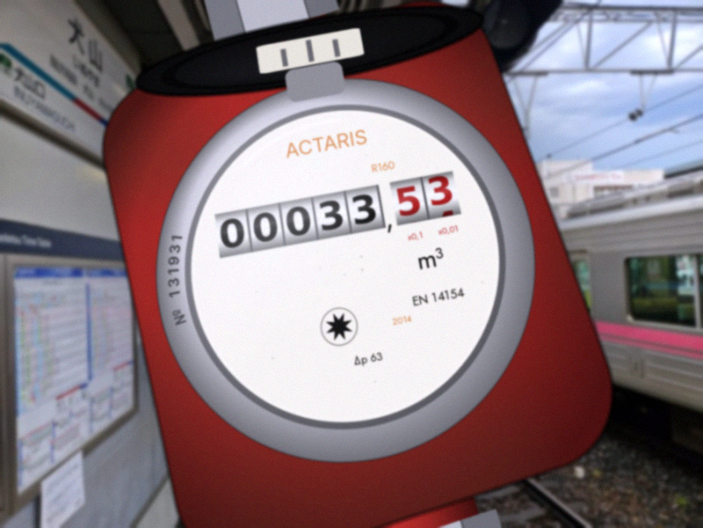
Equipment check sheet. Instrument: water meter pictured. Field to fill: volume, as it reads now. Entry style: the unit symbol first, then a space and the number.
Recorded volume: m³ 33.53
